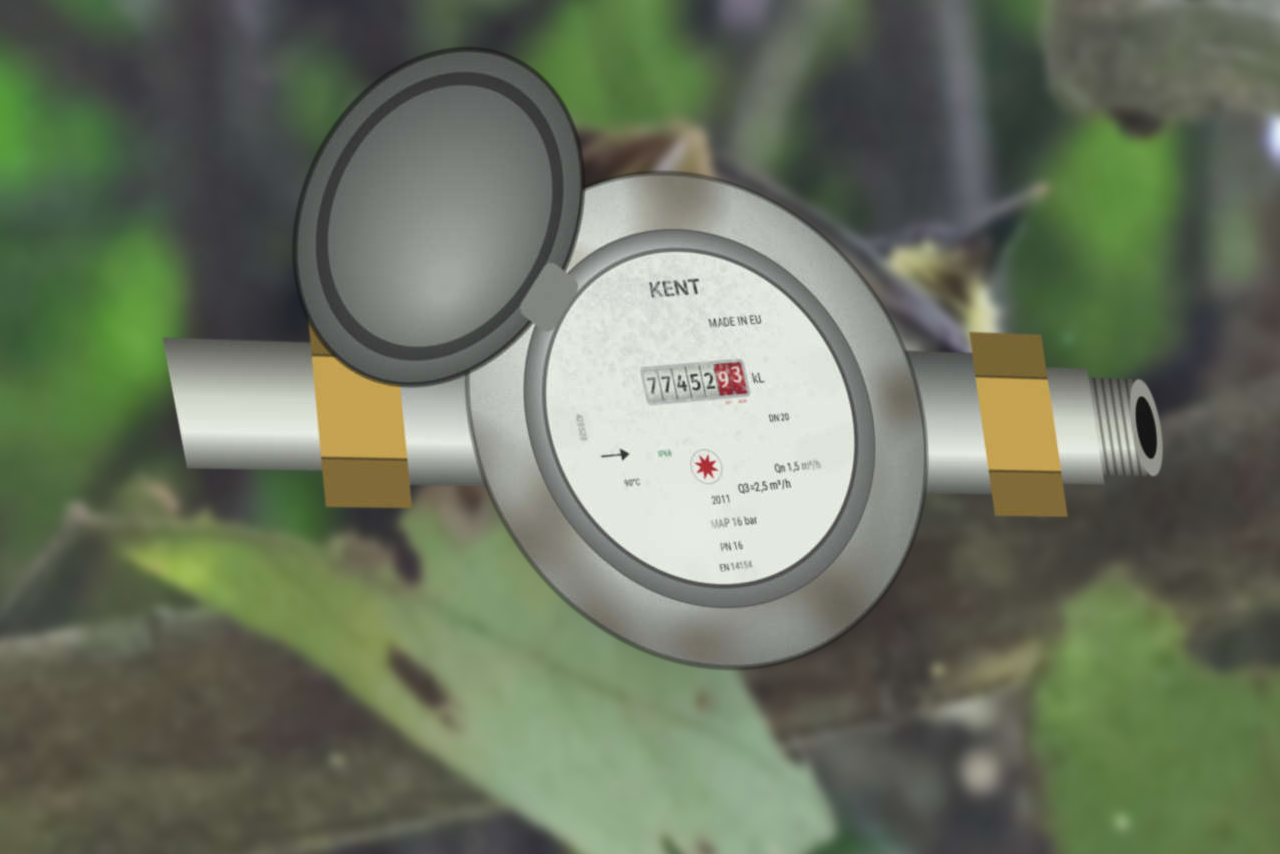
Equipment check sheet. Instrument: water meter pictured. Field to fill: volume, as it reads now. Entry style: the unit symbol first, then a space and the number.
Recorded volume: kL 77452.93
